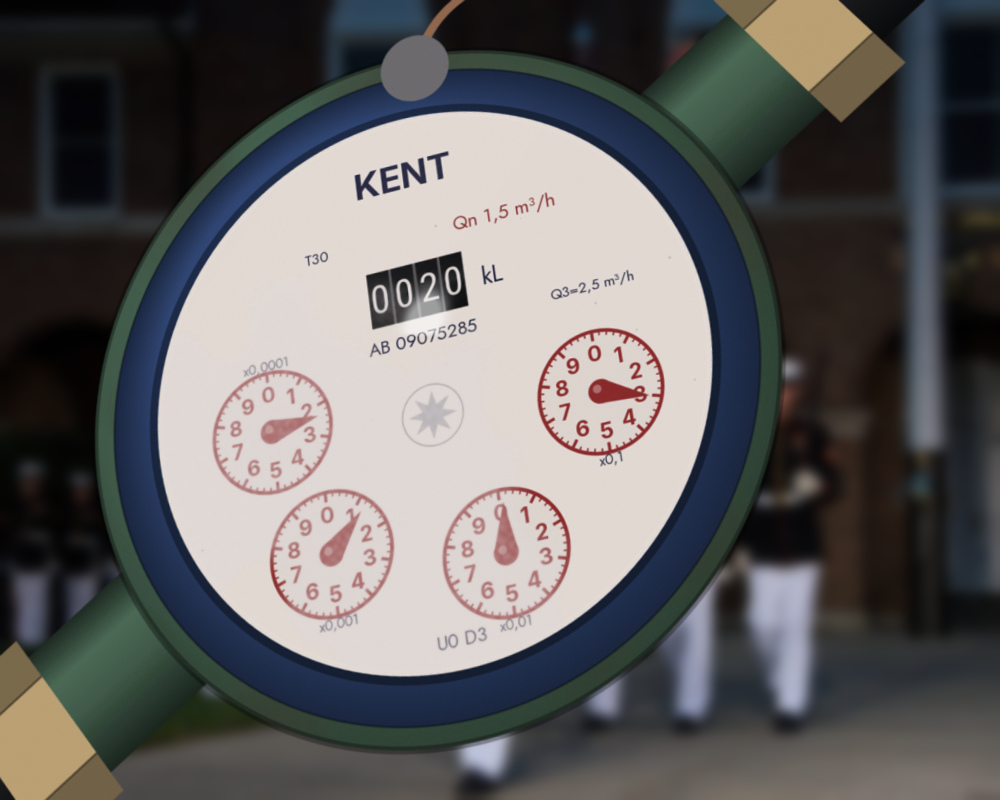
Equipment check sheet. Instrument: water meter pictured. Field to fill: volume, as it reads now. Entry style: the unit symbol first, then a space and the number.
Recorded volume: kL 20.3012
